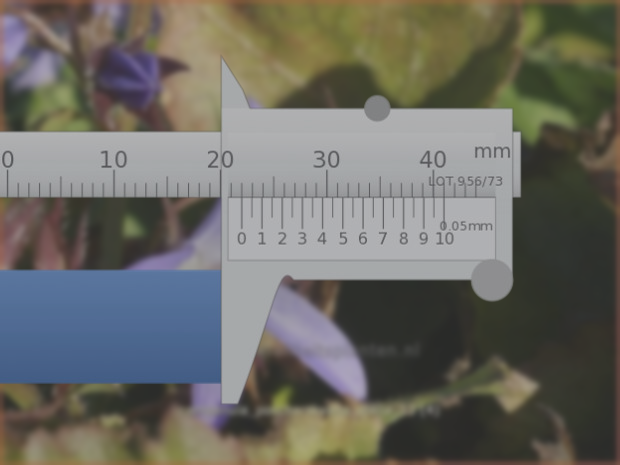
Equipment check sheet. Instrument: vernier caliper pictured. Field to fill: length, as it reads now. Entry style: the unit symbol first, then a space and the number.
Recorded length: mm 22.0
